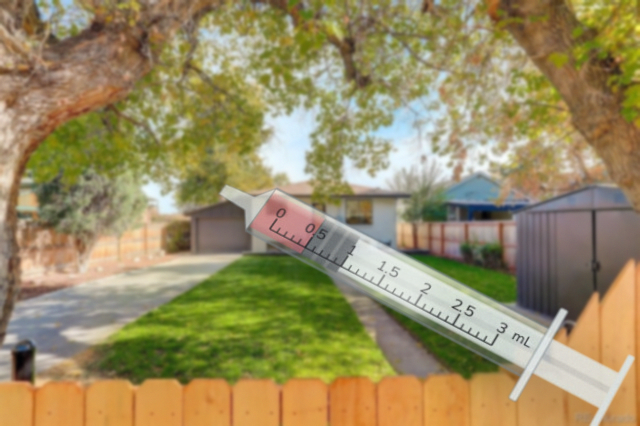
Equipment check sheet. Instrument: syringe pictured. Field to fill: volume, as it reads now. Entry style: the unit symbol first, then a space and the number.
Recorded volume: mL 0.5
